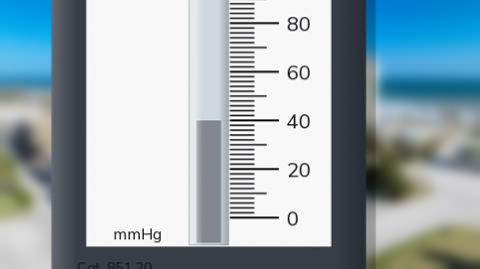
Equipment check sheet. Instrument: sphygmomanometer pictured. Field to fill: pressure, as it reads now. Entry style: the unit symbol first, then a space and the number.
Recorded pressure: mmHg 40
